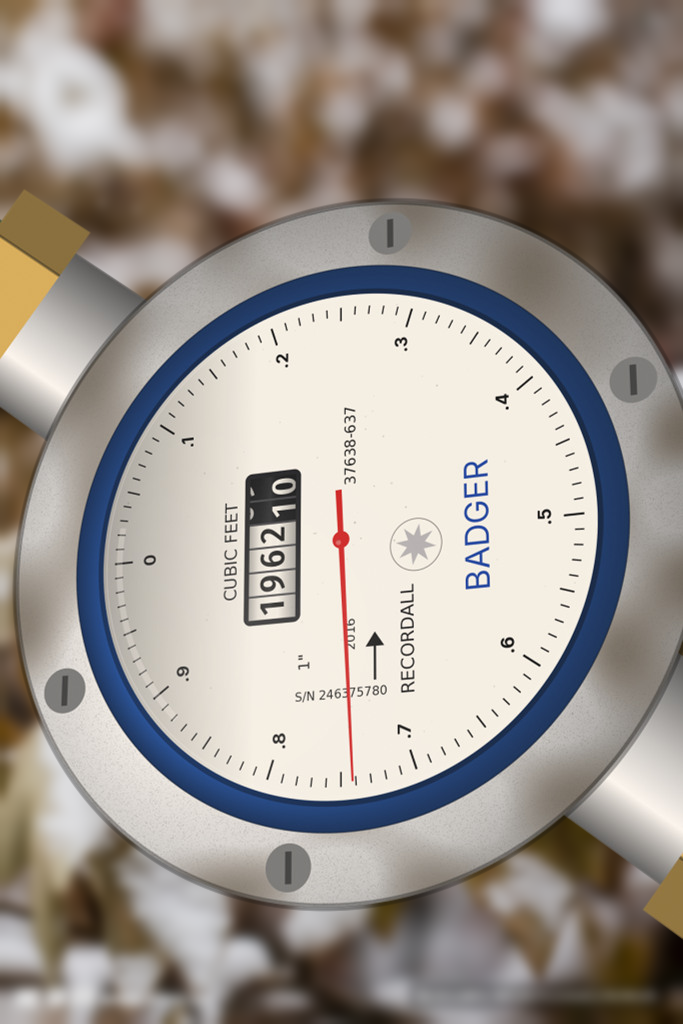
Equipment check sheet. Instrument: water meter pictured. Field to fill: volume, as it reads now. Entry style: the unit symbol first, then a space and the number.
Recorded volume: ft³ 196209.74
